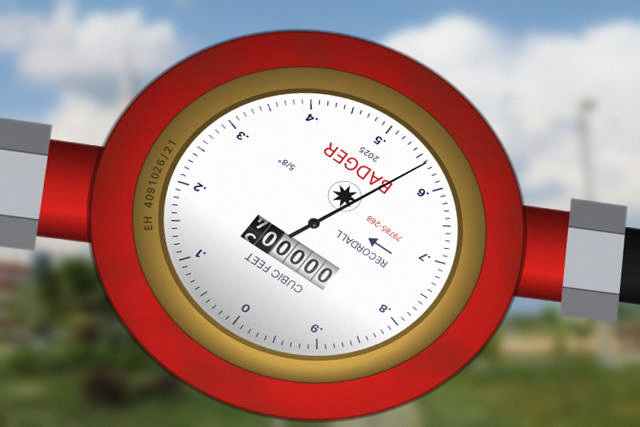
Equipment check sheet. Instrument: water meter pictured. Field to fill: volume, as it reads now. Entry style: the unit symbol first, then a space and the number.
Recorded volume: ft³ 3.56
